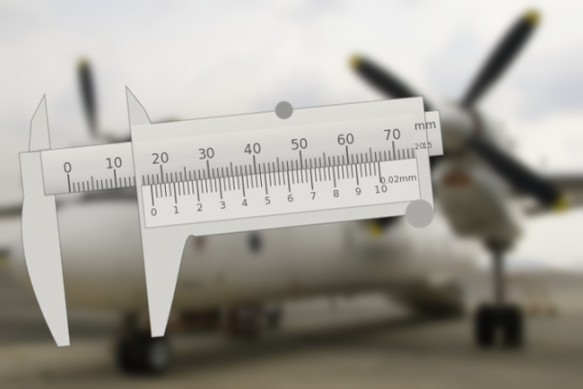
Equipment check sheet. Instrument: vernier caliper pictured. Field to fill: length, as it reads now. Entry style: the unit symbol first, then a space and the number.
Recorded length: mm 17.5
